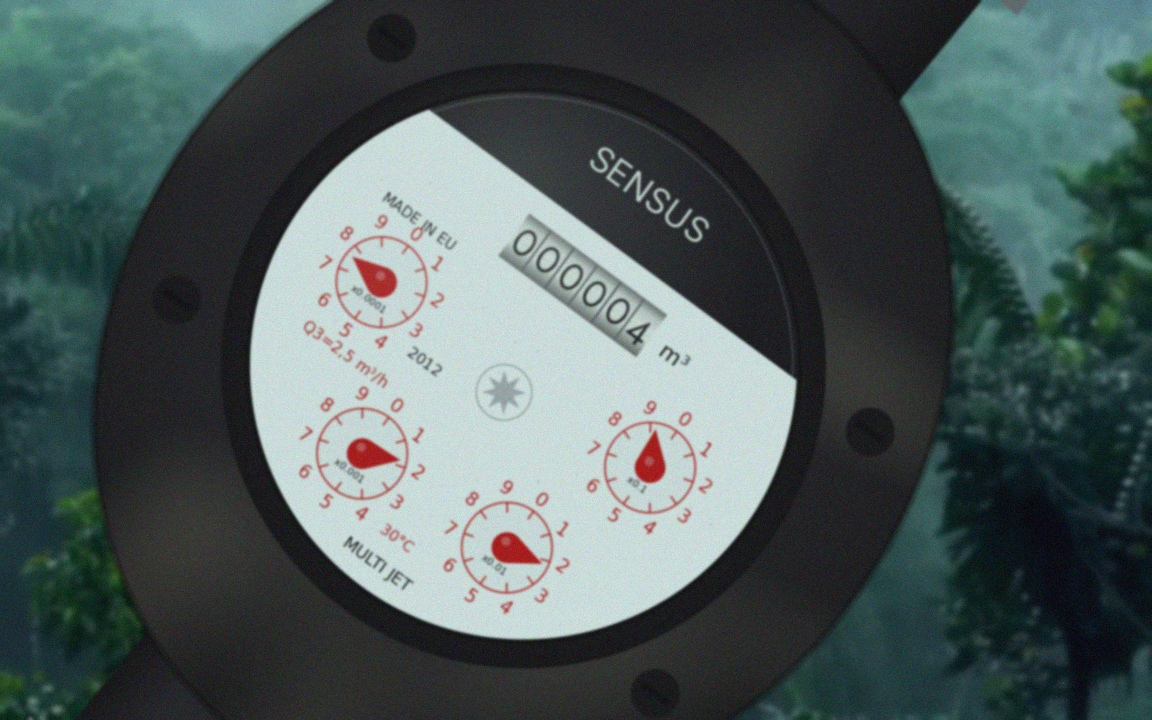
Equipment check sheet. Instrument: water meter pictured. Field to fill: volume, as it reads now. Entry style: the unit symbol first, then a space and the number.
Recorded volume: m³ 3.9217
